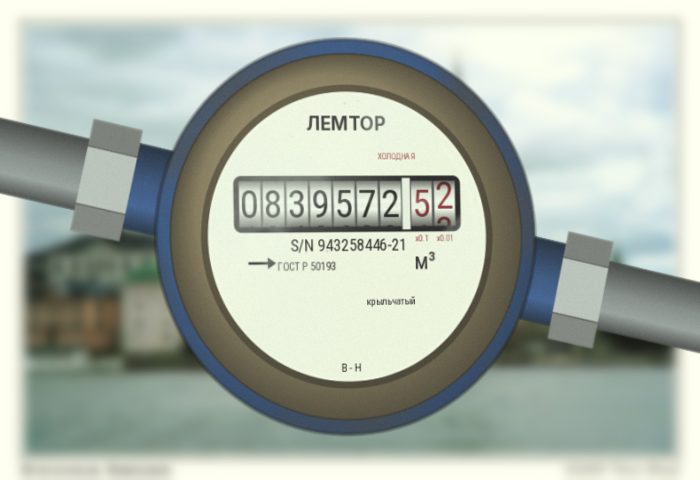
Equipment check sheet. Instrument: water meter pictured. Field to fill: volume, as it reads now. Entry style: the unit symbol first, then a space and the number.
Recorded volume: m³ 839572.52
